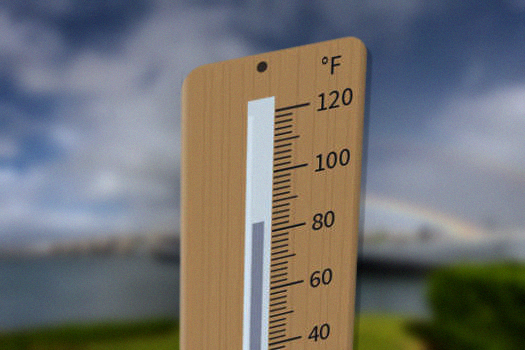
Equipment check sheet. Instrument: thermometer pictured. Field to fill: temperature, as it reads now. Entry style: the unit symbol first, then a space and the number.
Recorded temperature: °F 84
